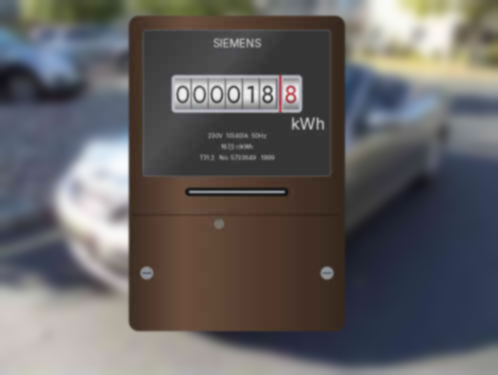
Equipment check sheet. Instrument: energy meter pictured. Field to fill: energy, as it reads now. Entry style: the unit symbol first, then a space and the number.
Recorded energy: kWh 18.8
